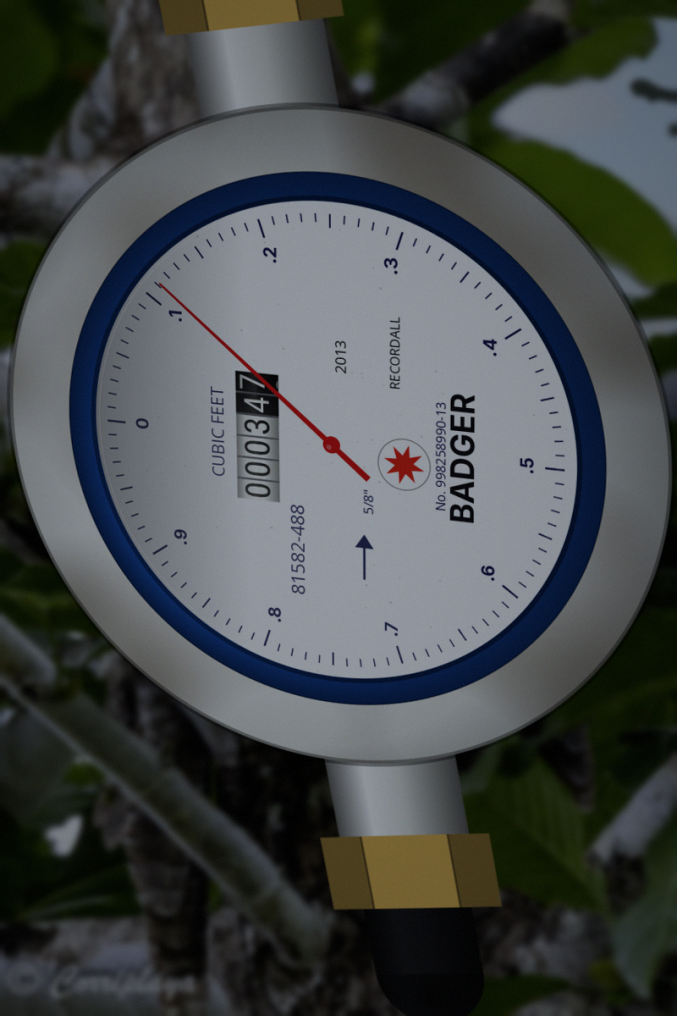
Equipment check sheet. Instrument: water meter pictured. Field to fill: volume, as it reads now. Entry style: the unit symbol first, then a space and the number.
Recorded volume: ft³ 347.11
